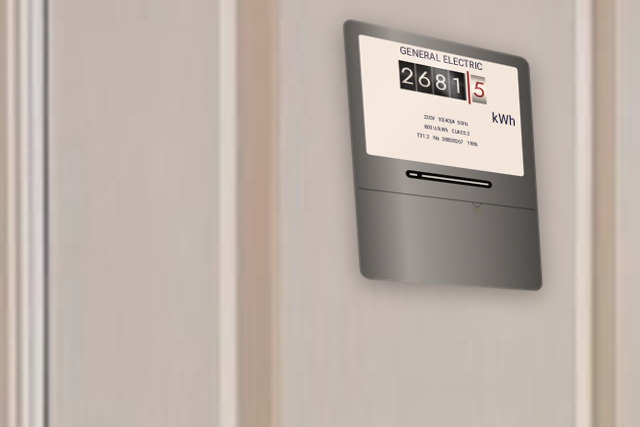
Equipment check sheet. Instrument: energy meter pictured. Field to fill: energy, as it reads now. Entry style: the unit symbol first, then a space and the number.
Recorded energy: kWh 2681.5
